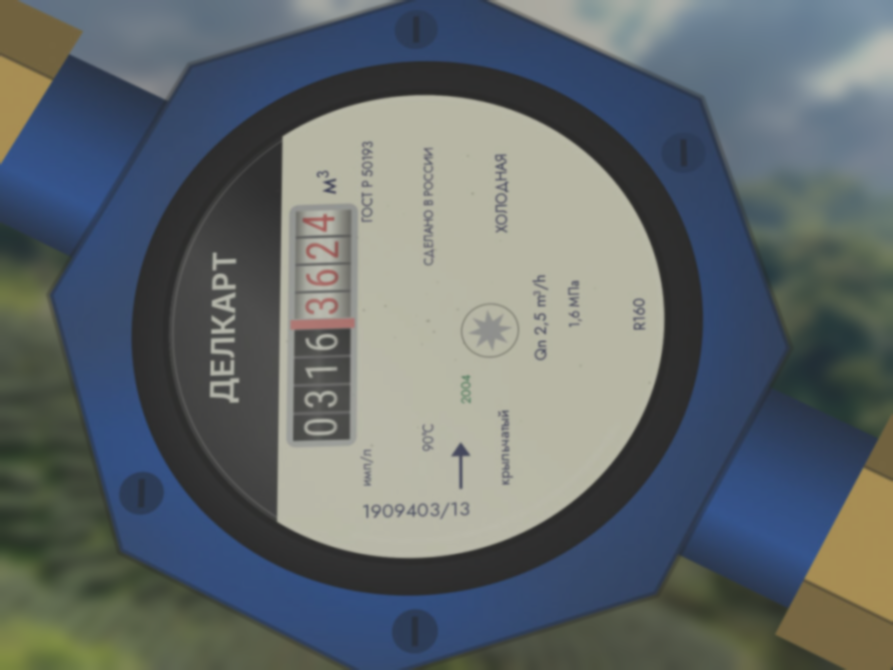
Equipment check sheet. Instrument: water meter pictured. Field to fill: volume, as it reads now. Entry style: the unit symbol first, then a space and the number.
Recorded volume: m³ 316.3624
